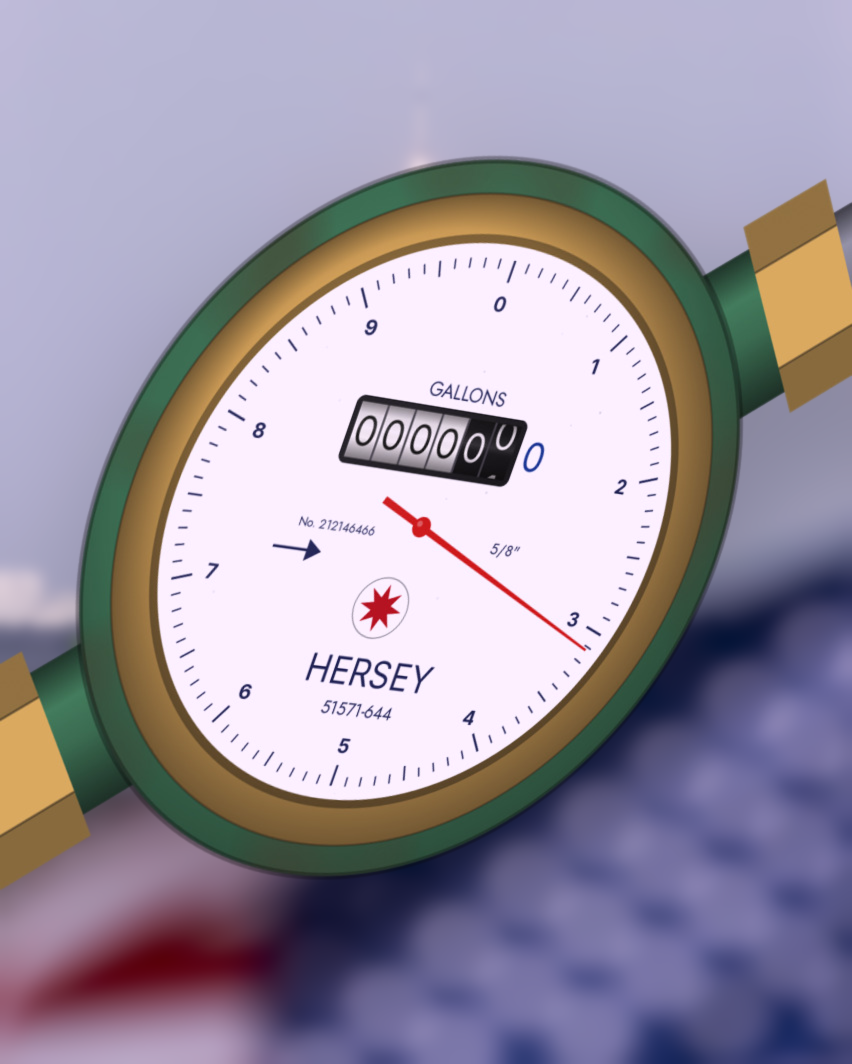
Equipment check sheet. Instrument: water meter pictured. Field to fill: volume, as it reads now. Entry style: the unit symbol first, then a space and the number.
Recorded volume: gal 3.1
